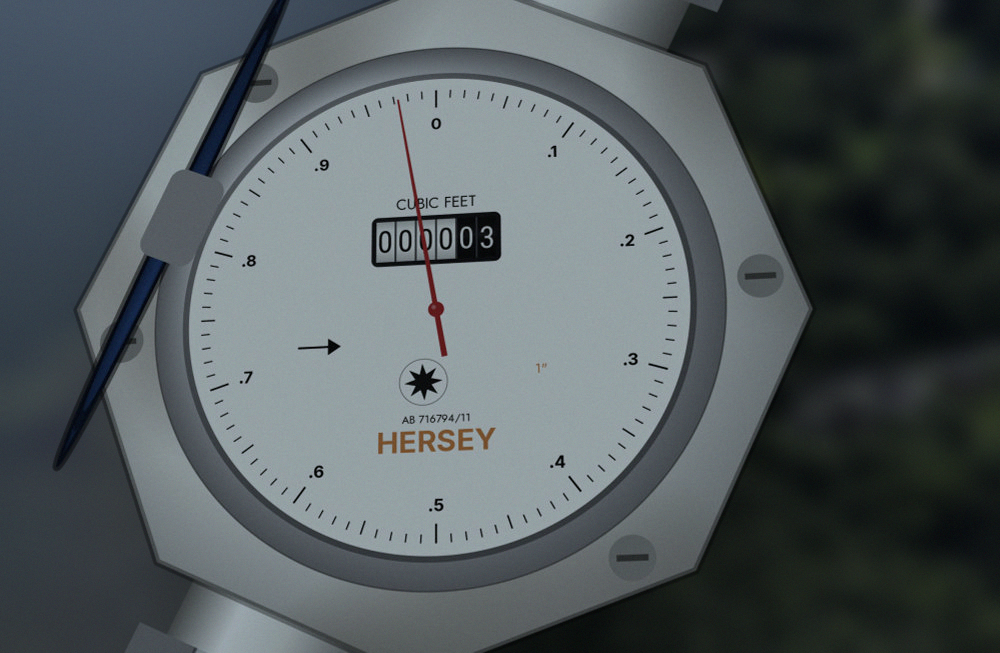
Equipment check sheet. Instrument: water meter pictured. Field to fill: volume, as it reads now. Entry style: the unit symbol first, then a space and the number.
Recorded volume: ft³ 2.97
